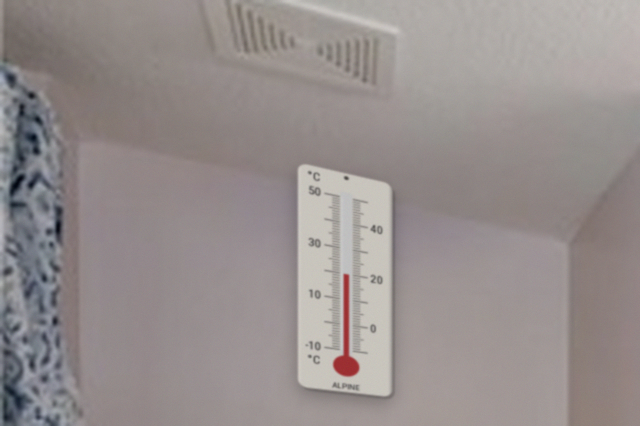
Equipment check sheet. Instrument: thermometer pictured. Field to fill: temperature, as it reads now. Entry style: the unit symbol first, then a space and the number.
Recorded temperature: °C 20
